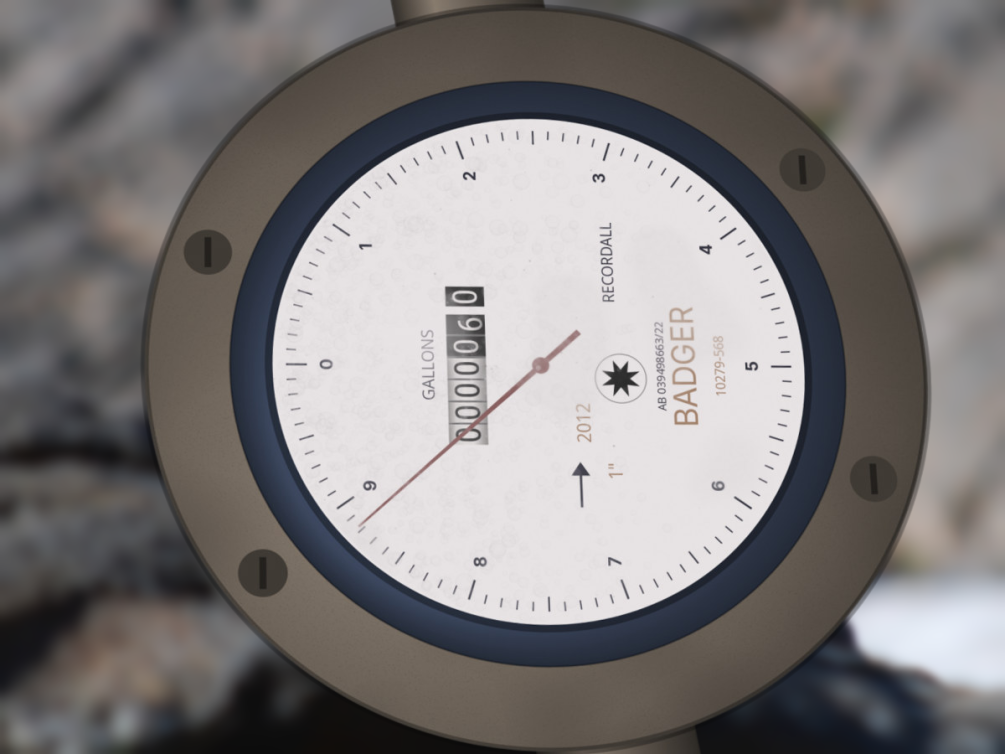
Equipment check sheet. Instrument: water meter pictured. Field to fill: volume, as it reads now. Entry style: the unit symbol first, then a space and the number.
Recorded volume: gal 58.8
